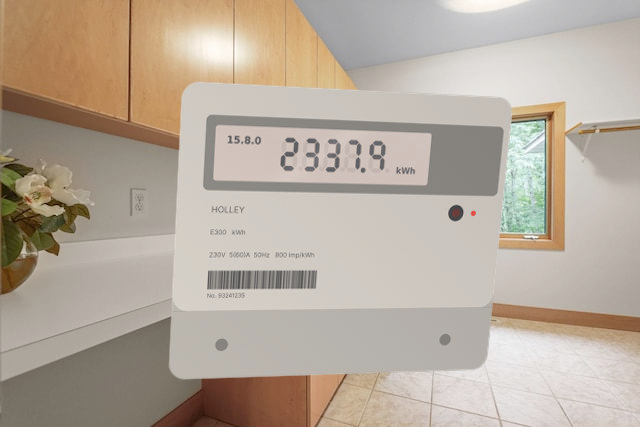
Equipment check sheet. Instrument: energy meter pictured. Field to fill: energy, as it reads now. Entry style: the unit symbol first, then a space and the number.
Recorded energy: kWh 2337.9
